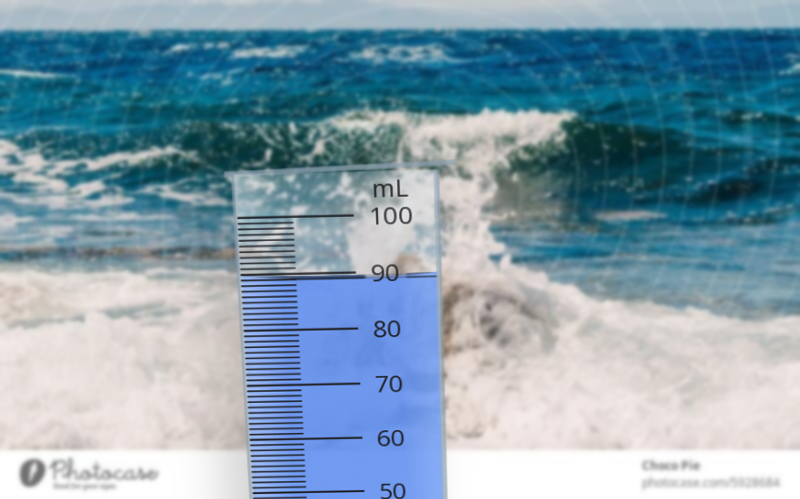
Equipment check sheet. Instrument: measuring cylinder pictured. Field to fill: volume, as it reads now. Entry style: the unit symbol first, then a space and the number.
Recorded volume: mL 89
